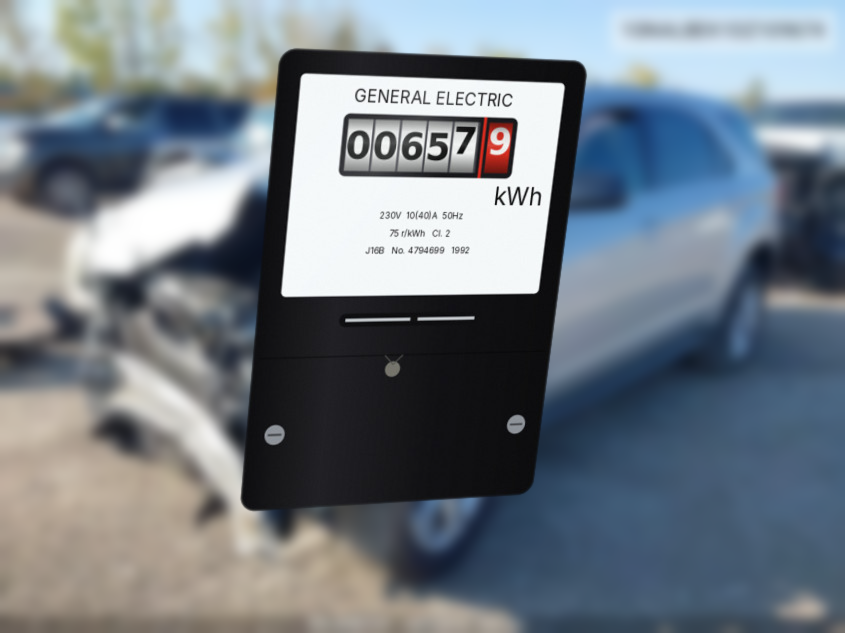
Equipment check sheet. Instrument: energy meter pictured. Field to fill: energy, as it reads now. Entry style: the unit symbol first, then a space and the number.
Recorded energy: kWh 657.9
